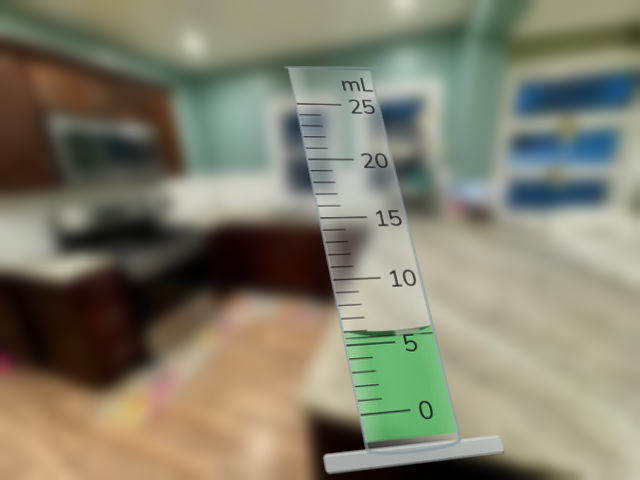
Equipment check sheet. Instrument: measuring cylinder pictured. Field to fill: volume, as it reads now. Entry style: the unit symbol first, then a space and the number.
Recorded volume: mL 5.5
